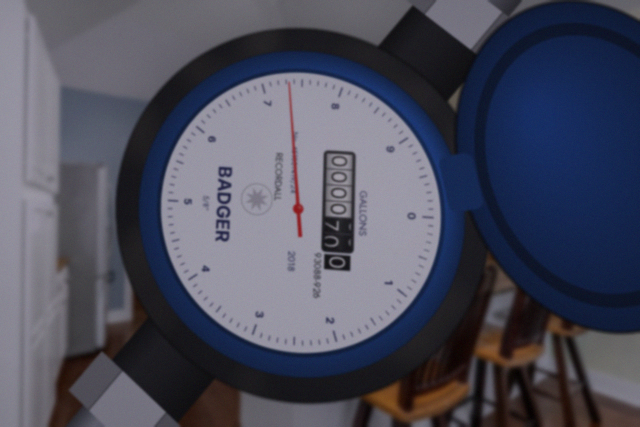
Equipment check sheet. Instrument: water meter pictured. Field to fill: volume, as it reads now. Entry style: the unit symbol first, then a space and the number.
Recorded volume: gal 697.3
